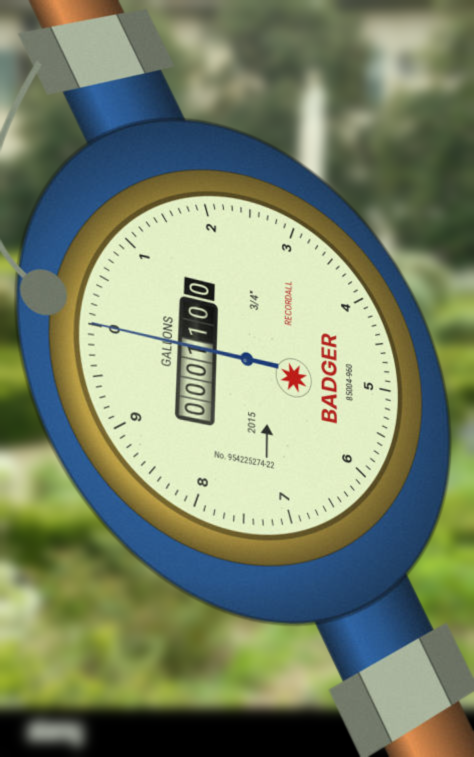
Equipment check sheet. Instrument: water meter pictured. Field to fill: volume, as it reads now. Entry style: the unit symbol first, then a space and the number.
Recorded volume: gal 1100.0
